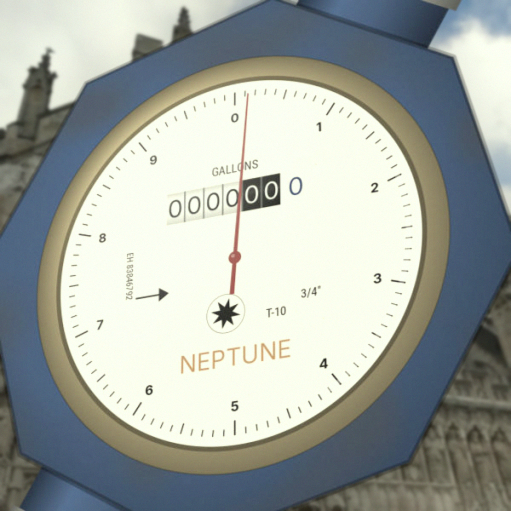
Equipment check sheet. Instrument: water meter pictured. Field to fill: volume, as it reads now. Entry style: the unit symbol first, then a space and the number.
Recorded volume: gal 0.1
